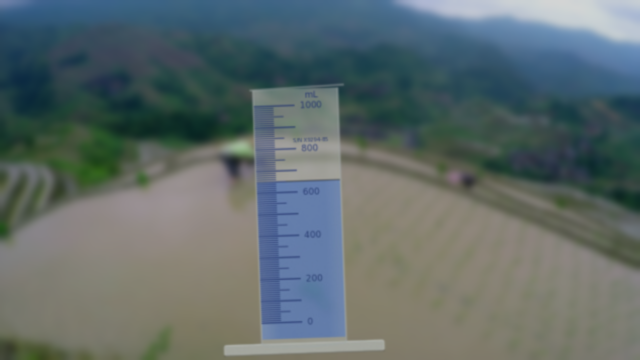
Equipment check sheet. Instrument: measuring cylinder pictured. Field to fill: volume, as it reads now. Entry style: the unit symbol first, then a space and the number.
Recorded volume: mL 650
